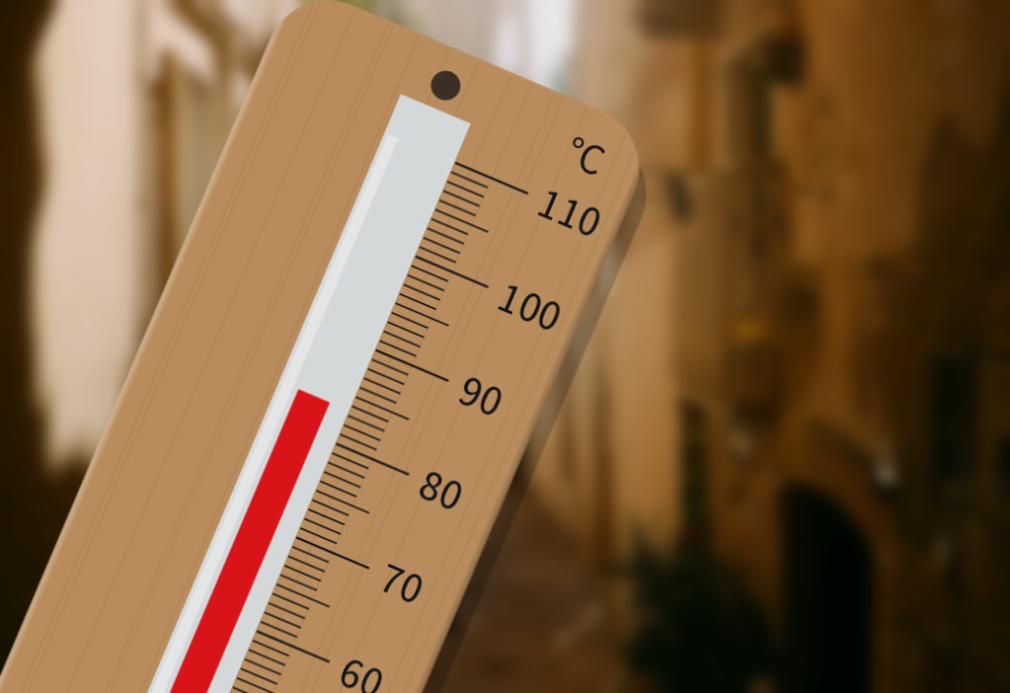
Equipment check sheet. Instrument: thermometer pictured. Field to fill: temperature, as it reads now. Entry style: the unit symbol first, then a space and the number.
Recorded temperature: °C 83.5
